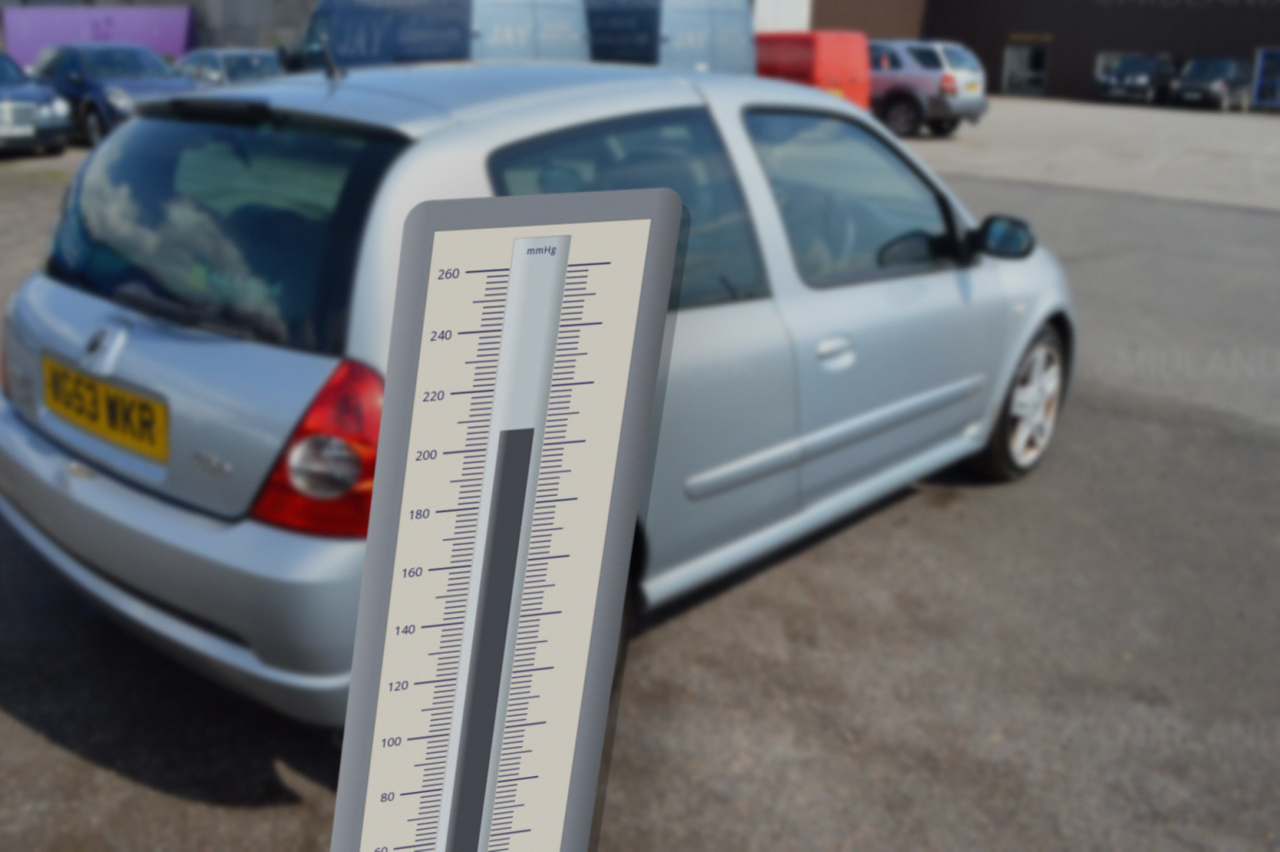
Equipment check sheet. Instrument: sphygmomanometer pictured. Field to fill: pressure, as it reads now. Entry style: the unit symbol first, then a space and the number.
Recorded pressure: mmHg 206
